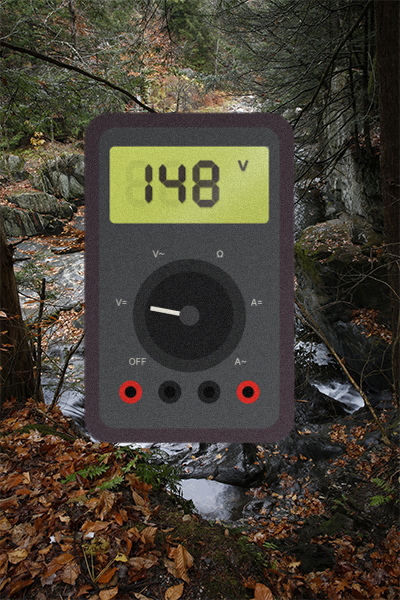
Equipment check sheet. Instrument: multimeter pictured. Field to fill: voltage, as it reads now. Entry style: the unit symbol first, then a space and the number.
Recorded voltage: V 148
